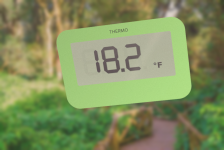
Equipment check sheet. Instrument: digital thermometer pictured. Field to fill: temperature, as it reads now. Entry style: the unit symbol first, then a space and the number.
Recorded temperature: °F 18.2
